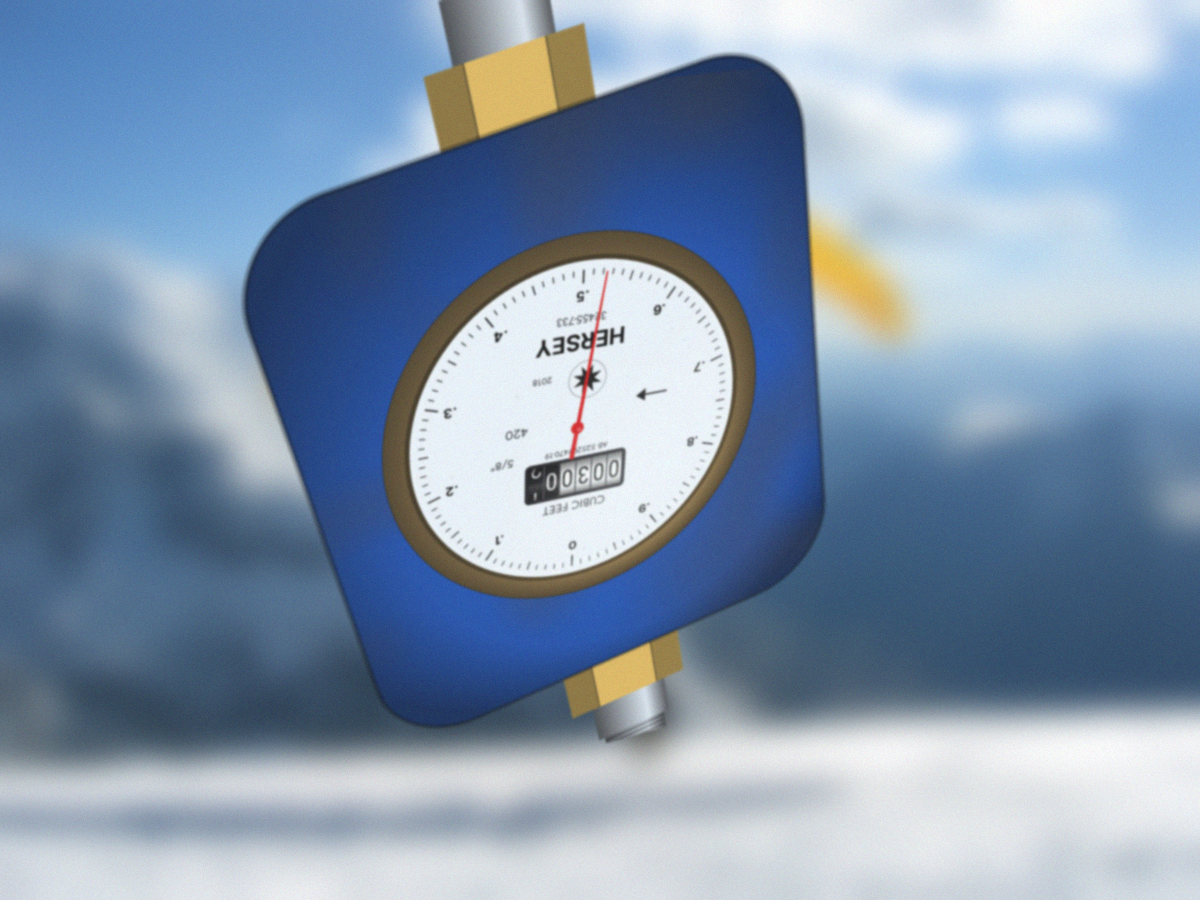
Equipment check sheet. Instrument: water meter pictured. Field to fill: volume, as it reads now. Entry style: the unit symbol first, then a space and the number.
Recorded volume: ft³ 3001.52
